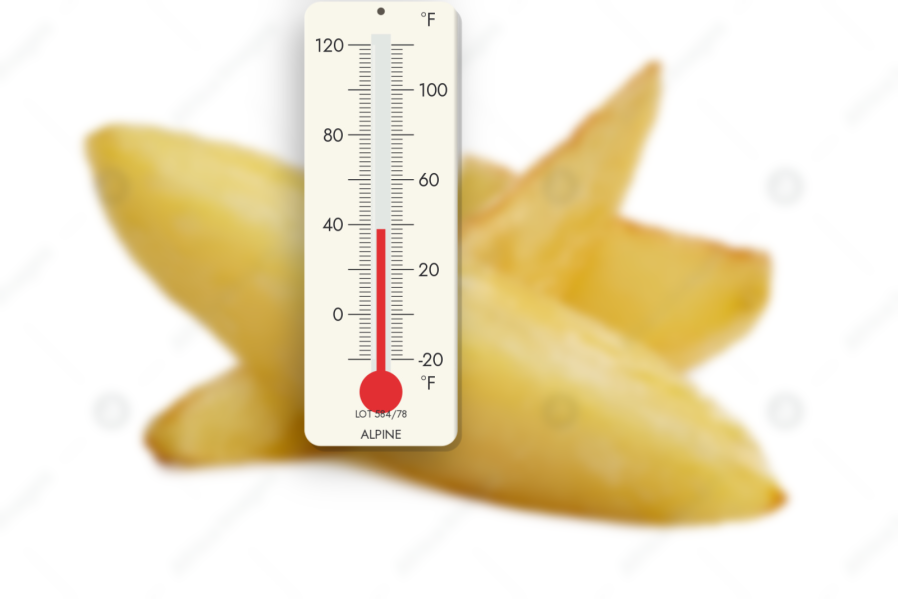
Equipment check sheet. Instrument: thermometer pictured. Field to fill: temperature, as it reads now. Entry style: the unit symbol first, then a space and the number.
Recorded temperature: °F 38
